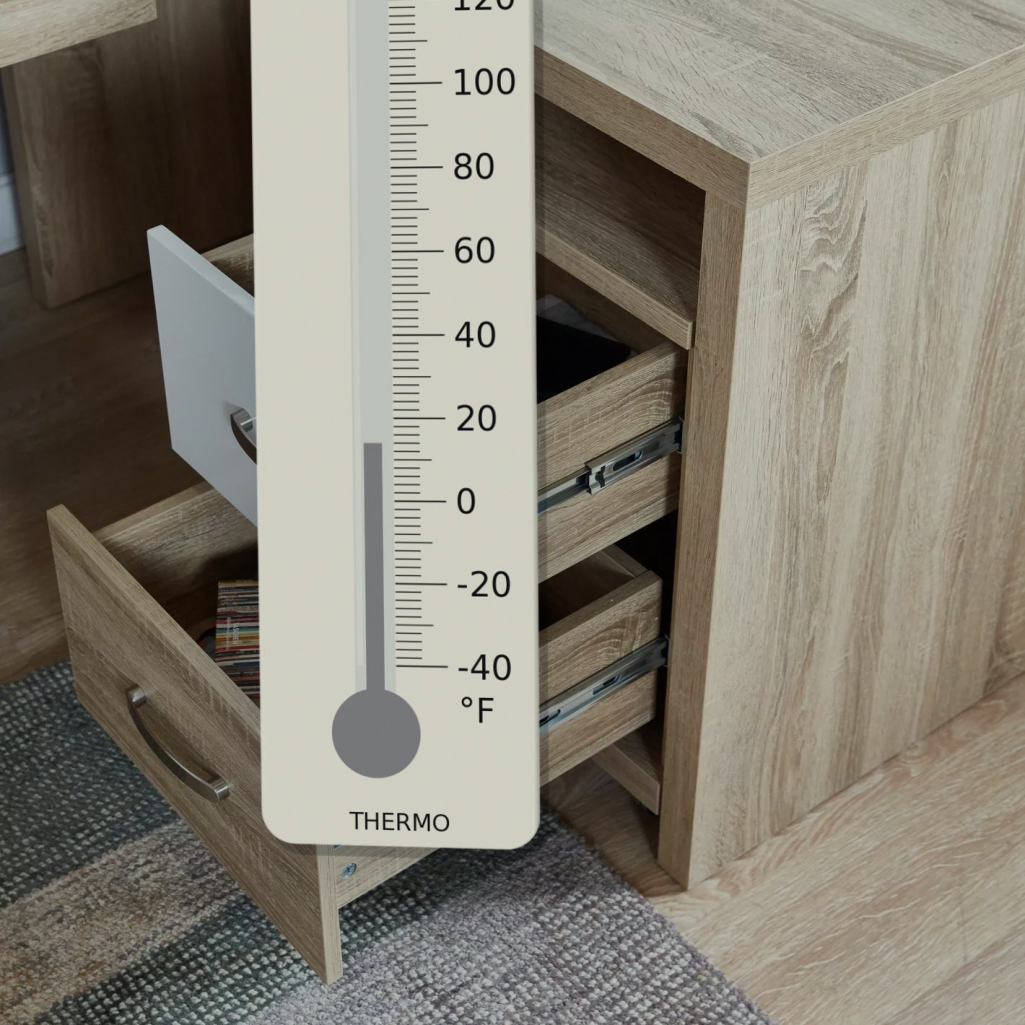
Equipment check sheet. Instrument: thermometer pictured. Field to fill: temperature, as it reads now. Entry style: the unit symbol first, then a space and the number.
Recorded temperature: °F 14
